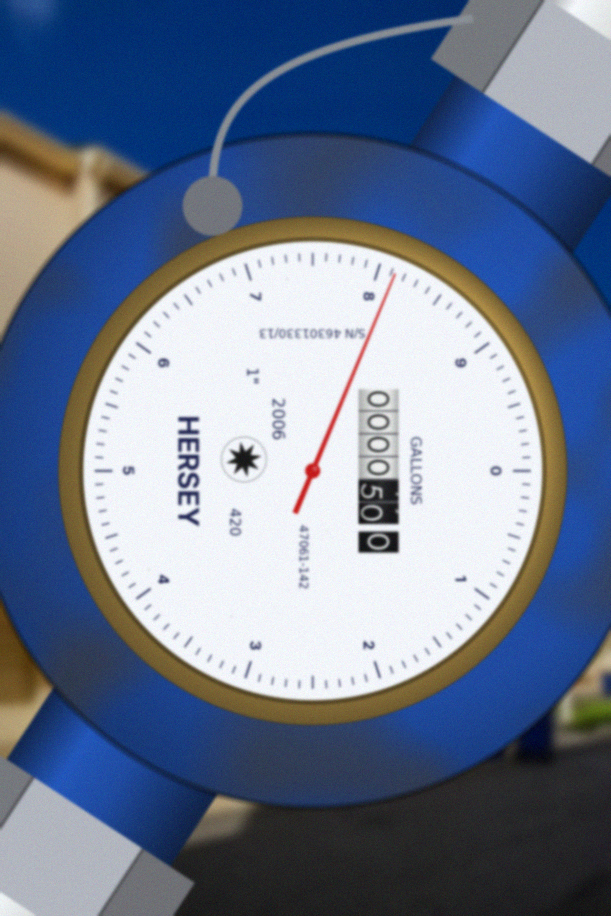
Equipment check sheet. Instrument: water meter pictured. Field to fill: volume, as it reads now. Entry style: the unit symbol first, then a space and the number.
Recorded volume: gal 498.1
